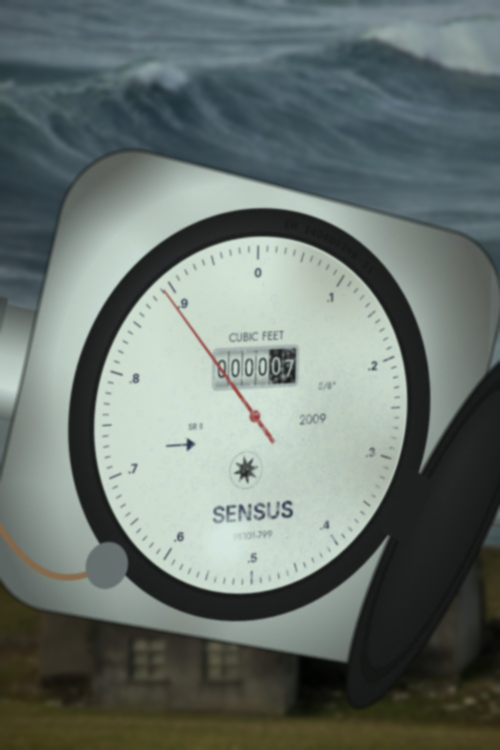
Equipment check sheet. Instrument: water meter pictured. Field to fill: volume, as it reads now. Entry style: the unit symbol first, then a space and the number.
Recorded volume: ft³ 6.89
